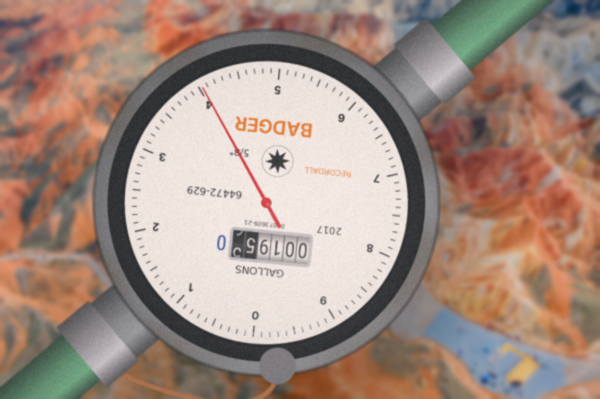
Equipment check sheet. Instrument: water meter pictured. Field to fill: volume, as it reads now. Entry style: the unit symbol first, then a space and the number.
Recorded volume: gal 19554.0
